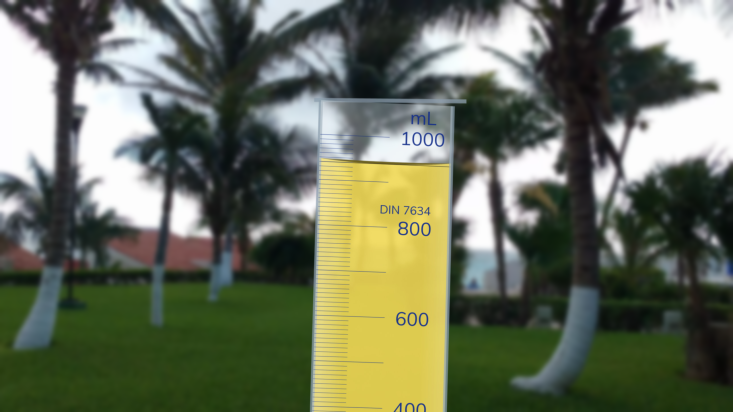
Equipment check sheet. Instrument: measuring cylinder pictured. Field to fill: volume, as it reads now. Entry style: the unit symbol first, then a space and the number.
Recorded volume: mL 940
